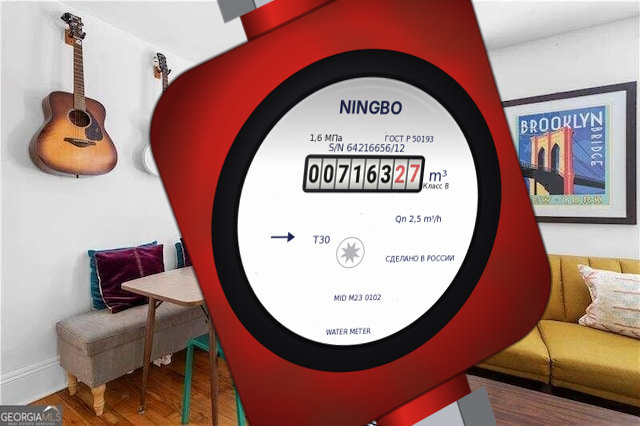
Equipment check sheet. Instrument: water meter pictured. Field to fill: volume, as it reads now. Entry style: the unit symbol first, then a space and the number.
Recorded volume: m³ 7163.27
